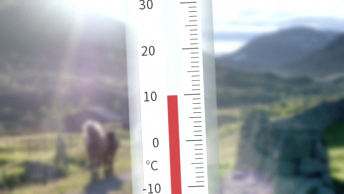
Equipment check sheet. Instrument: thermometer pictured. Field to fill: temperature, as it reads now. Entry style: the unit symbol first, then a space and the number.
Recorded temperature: °C 10
